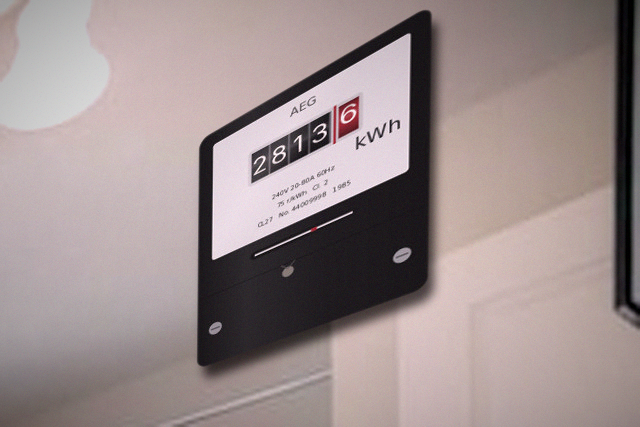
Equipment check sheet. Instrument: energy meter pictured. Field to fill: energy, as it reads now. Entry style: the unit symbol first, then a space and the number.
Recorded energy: kWh 2813.6
